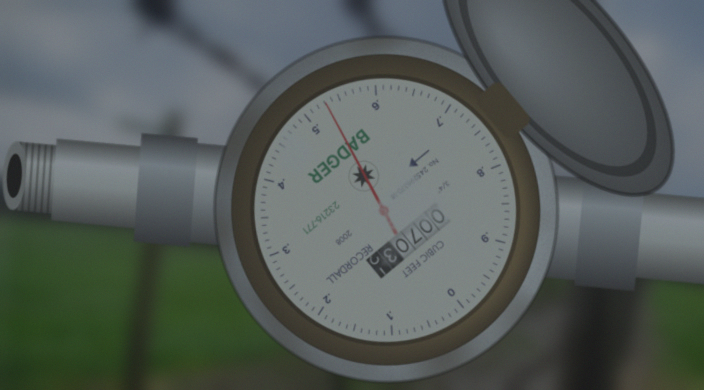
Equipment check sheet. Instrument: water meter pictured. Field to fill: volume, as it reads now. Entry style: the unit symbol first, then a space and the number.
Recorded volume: ft³ 7031.53
